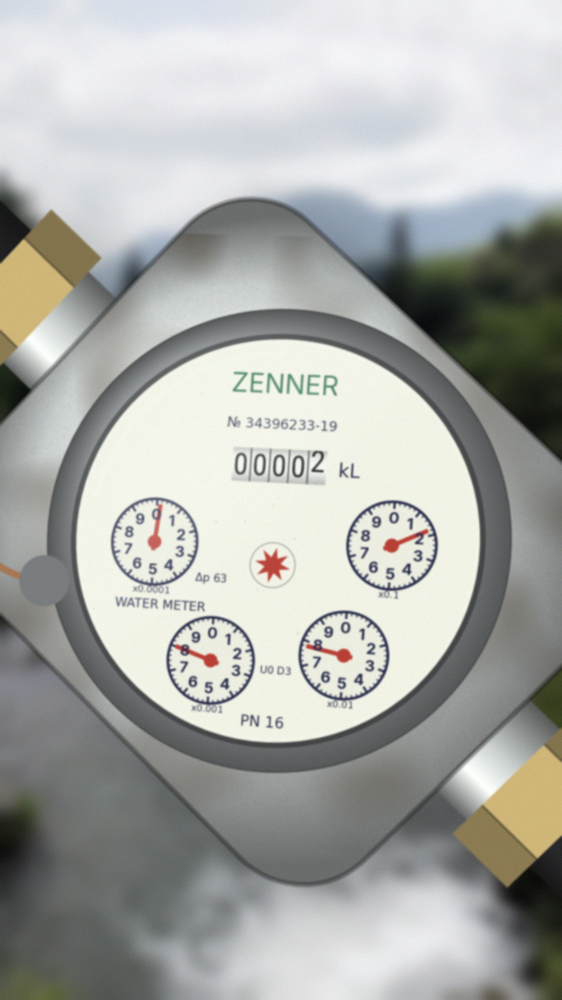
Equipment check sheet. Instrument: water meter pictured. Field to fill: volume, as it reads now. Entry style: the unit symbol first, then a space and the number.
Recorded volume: kL 2.1780
